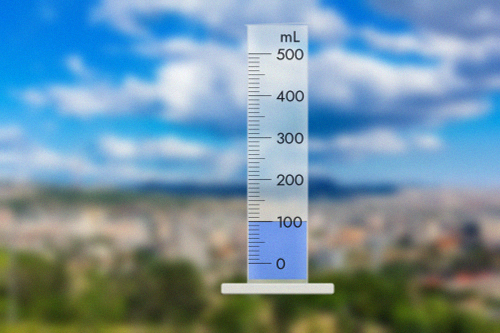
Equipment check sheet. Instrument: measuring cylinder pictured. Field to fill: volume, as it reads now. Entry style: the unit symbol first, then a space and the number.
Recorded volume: mL 100
